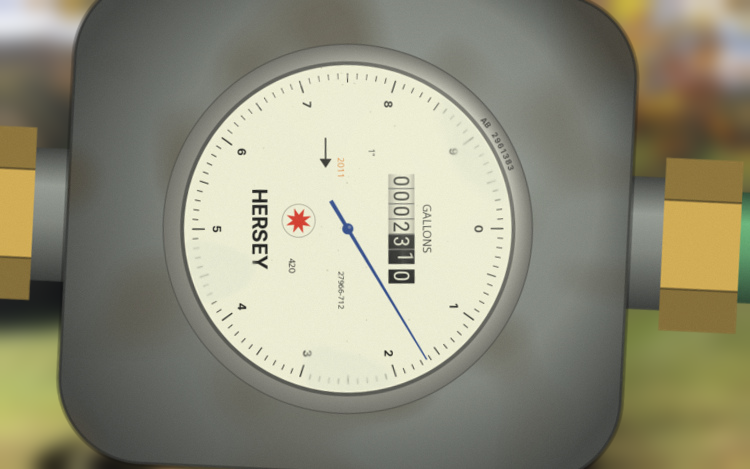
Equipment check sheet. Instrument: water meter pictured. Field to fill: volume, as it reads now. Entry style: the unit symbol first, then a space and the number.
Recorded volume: gal 2311.6
